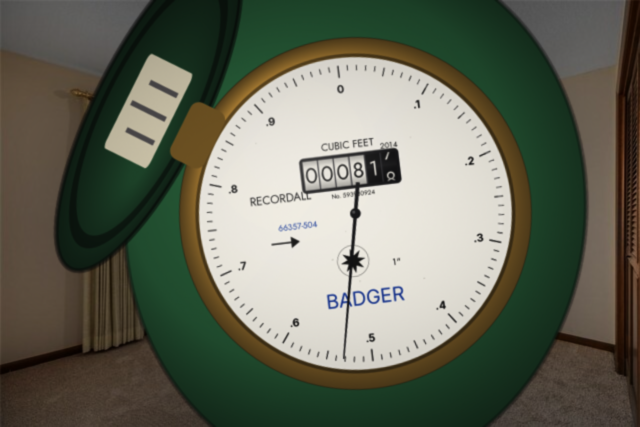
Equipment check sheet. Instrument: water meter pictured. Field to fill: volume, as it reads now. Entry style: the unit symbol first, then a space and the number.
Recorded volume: ft³ 817.53
